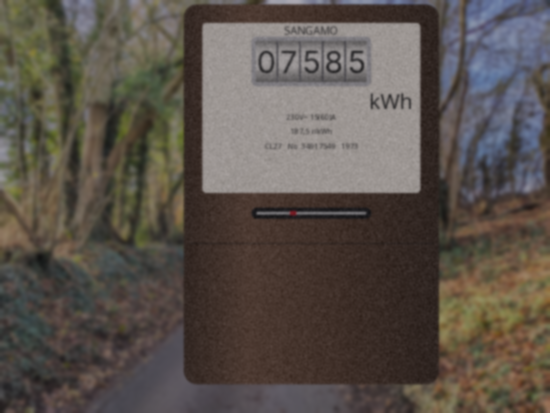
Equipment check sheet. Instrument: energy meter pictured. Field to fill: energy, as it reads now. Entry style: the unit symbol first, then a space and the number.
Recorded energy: kWh 7585
